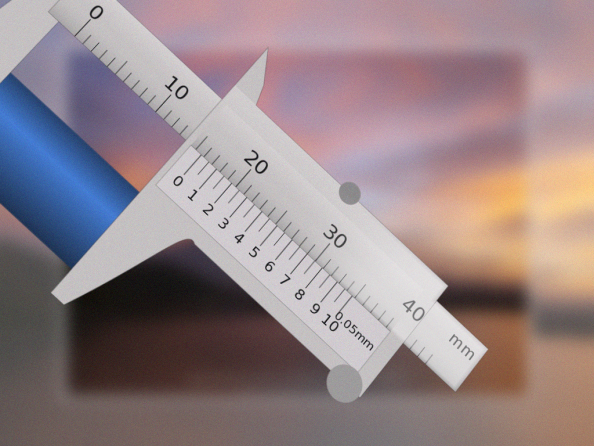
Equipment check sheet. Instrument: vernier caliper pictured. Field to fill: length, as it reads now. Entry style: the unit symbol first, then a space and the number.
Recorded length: mm 15.7
